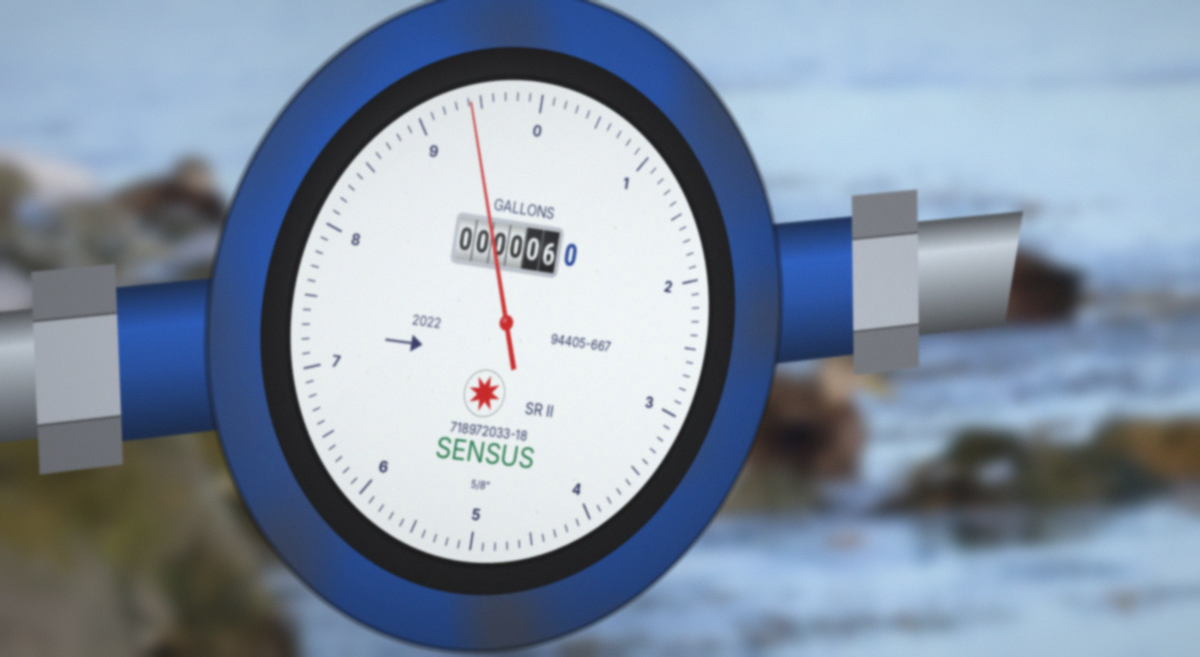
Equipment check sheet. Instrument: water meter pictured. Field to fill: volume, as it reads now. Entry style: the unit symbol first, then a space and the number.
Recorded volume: gal 59.4
